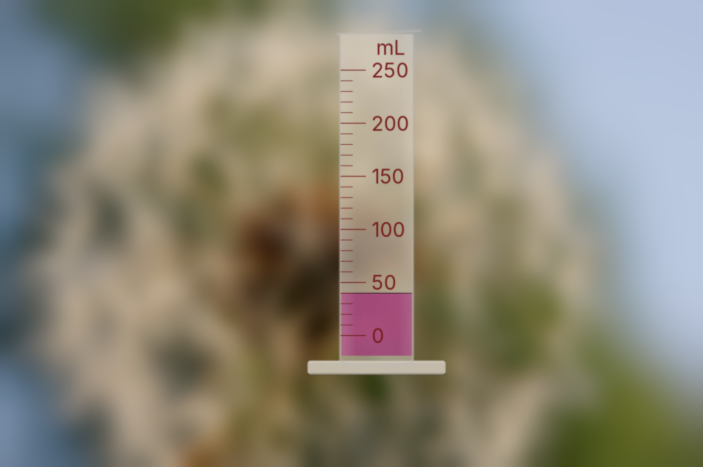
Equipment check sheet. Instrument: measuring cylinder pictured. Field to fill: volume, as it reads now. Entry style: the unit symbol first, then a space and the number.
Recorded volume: mL 40
